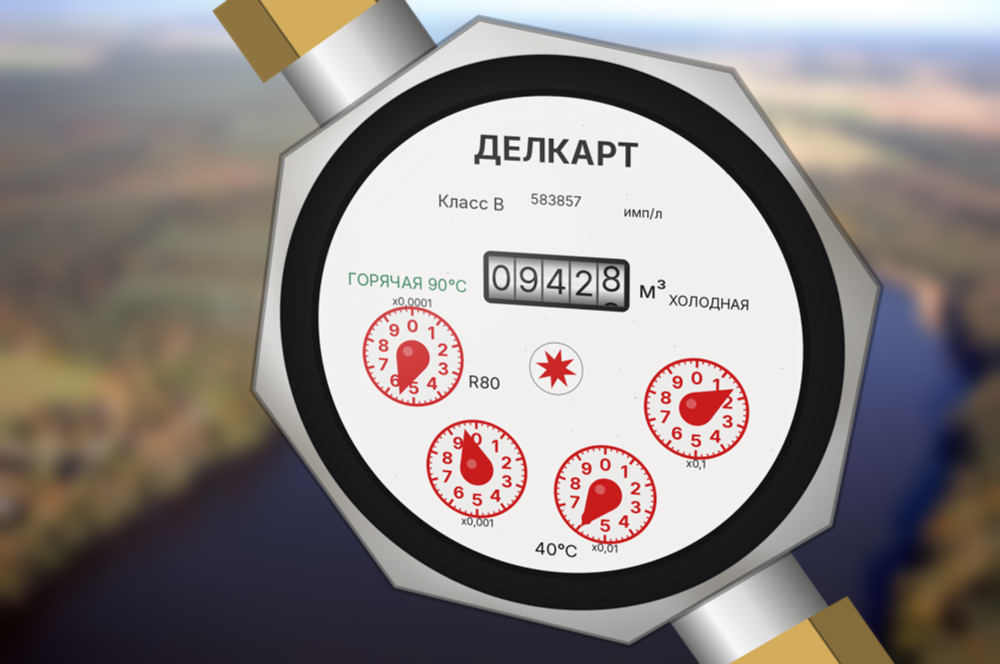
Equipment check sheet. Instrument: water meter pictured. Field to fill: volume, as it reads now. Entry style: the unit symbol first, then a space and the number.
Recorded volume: m³ 9428.1595
